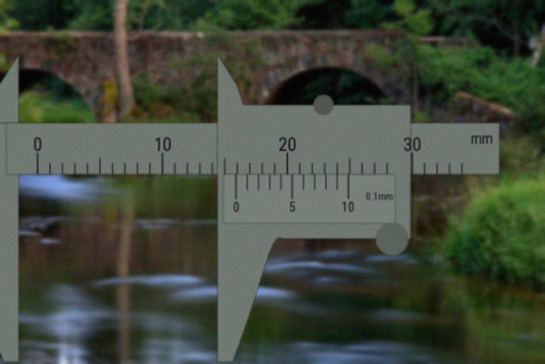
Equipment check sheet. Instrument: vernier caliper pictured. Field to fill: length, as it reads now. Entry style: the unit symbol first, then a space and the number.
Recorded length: mm 15.9
